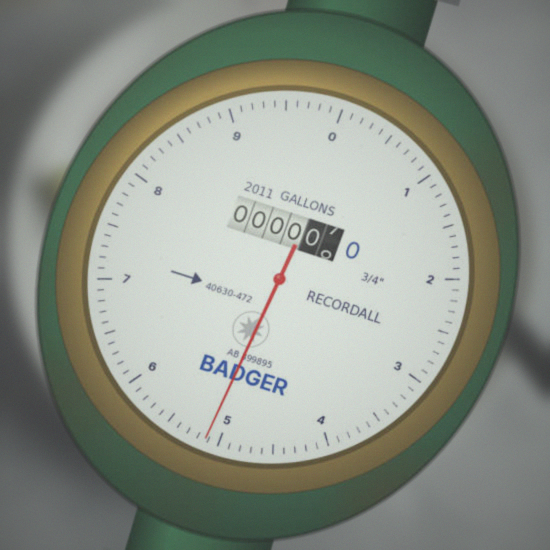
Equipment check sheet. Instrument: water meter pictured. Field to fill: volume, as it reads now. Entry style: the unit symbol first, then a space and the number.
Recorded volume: gal 75.1
